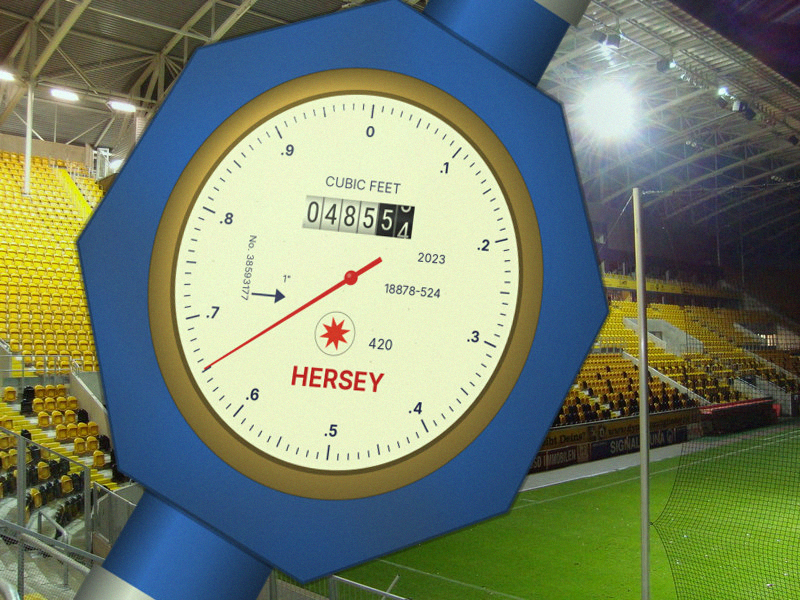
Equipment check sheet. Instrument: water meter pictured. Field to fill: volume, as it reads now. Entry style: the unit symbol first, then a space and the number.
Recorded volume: ft³ 48553.65
